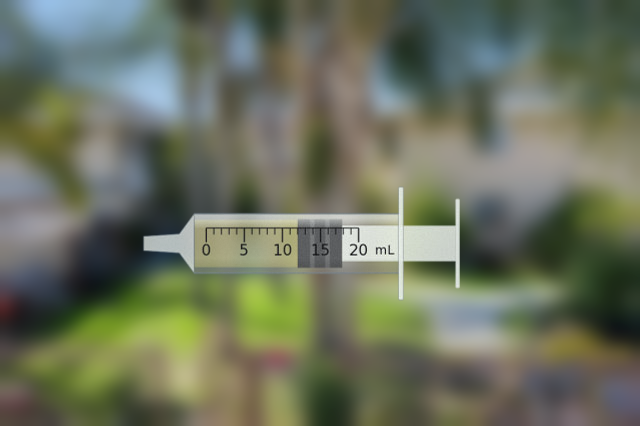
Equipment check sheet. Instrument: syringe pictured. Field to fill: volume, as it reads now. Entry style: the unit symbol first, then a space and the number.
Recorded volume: mL 12
